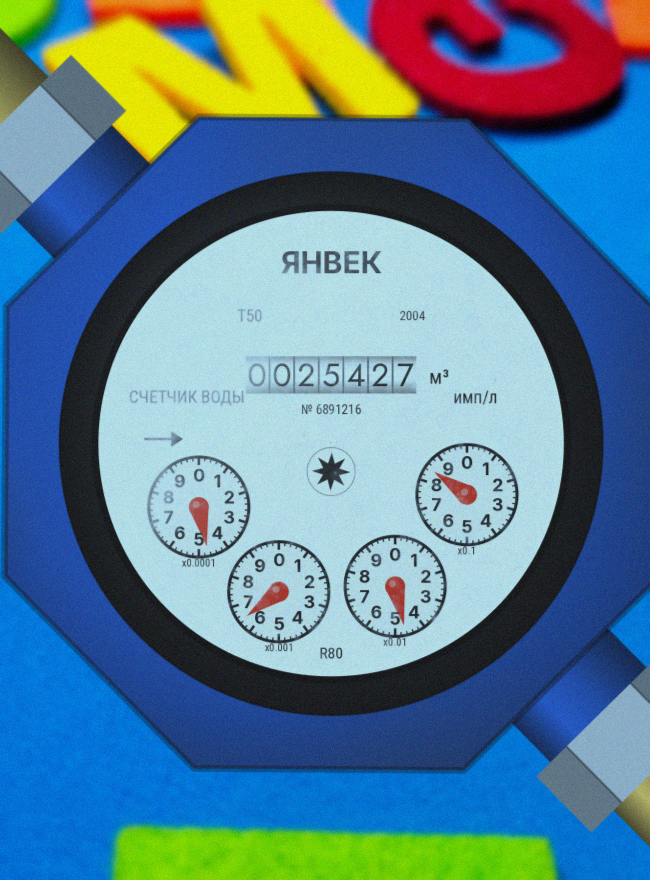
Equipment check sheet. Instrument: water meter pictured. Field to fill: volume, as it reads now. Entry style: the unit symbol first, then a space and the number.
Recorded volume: m³ 25427.8464
